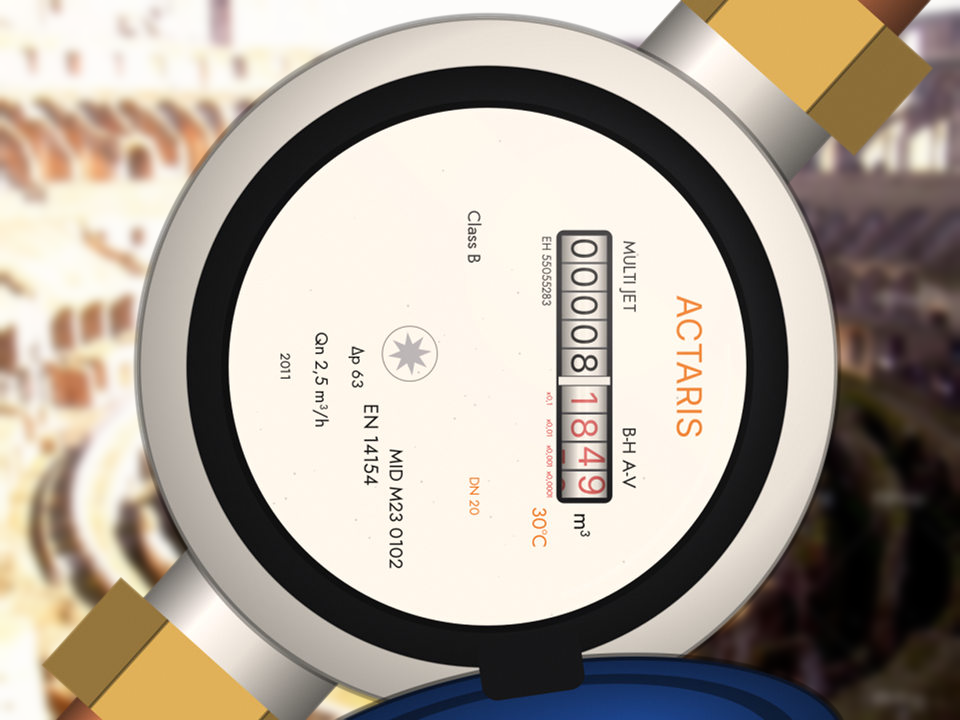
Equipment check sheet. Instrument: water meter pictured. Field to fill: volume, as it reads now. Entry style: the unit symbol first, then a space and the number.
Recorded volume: m³ 8.1849
